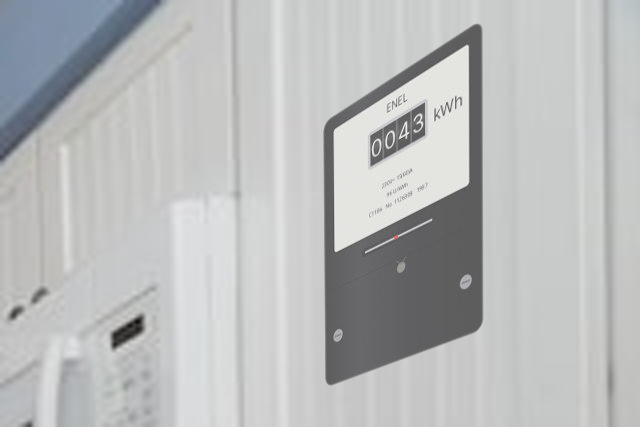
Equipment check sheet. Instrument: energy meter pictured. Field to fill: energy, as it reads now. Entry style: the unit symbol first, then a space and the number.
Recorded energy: kWh 43
